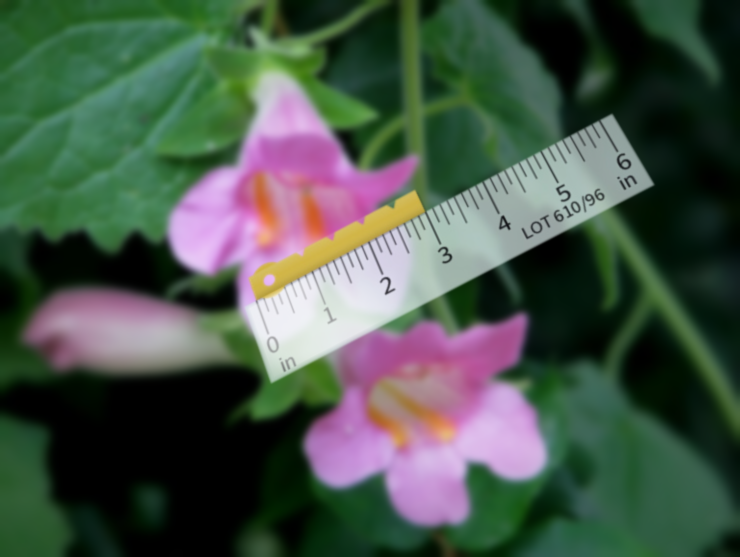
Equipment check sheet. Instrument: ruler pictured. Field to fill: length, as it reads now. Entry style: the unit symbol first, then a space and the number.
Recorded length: in 3
